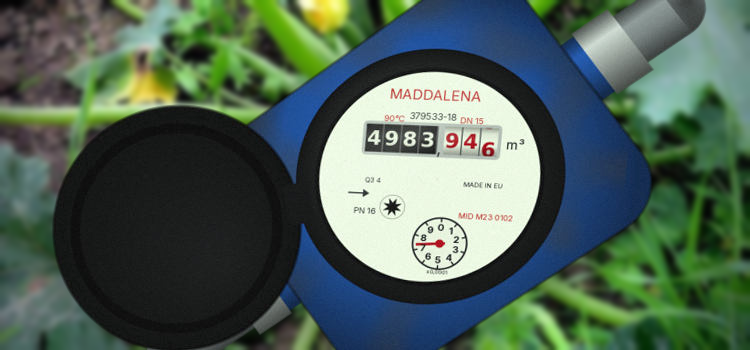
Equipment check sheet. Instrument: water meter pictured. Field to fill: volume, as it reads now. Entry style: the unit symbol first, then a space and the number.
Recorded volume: m³ 4983.9457
